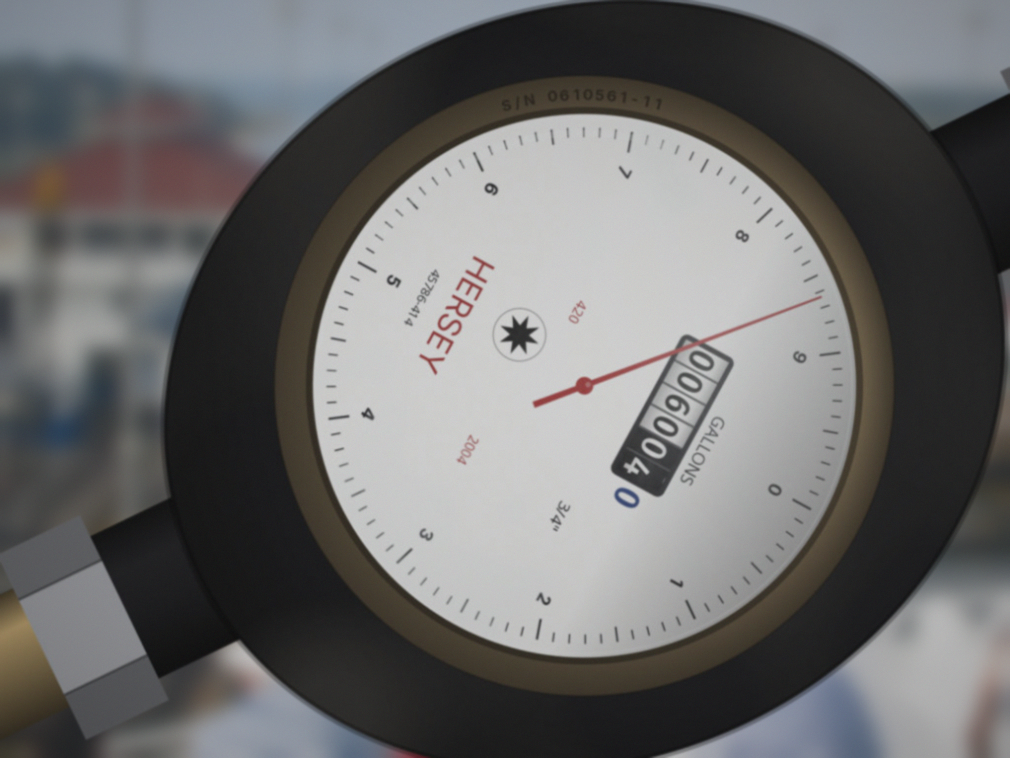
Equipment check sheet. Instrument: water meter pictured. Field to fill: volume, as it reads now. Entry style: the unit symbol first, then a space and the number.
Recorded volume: gal 60038.6
